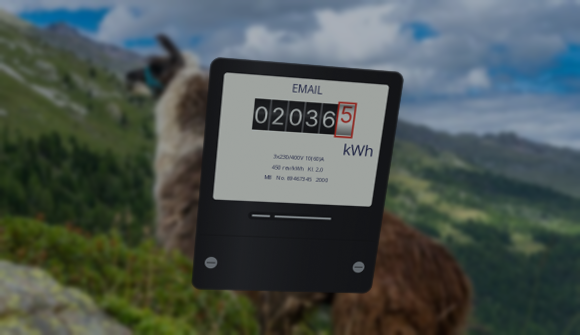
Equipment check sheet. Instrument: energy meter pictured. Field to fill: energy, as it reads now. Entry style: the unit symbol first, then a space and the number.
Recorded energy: kWh 2036.5
